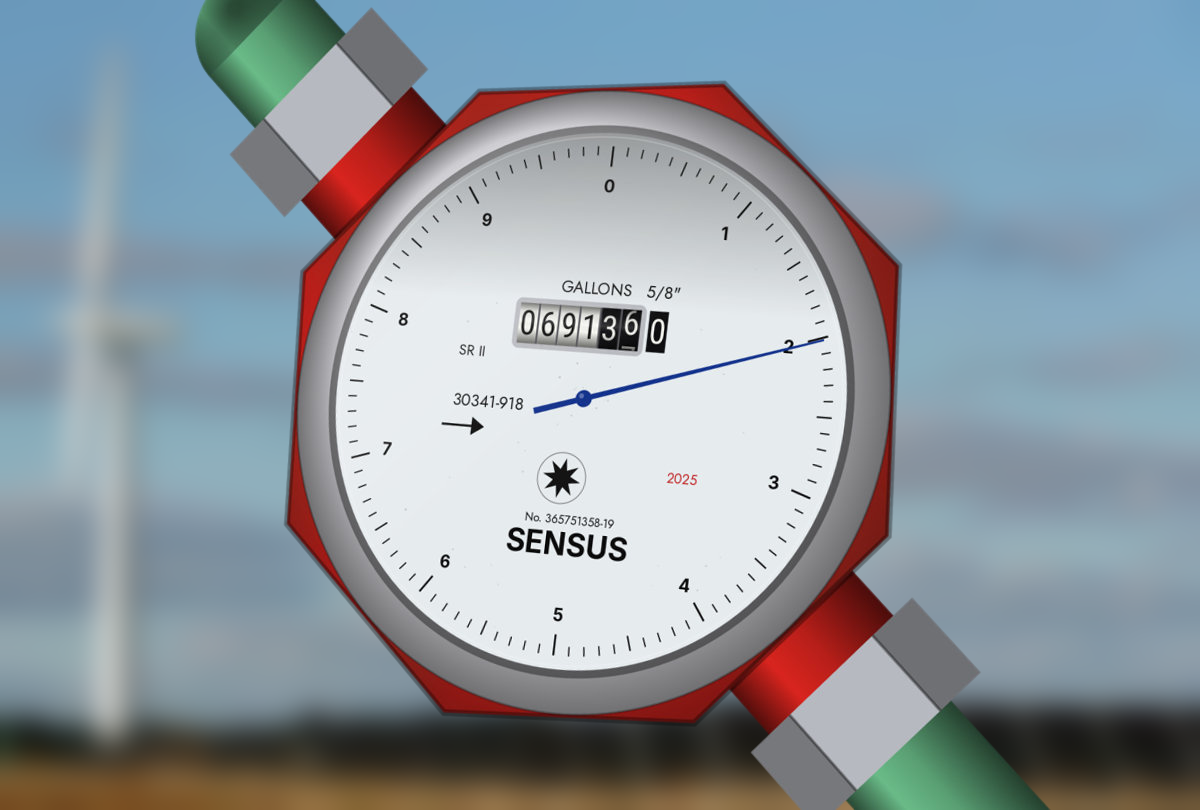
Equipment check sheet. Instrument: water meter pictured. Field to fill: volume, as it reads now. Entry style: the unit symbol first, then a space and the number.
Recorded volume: gal 691362.0
